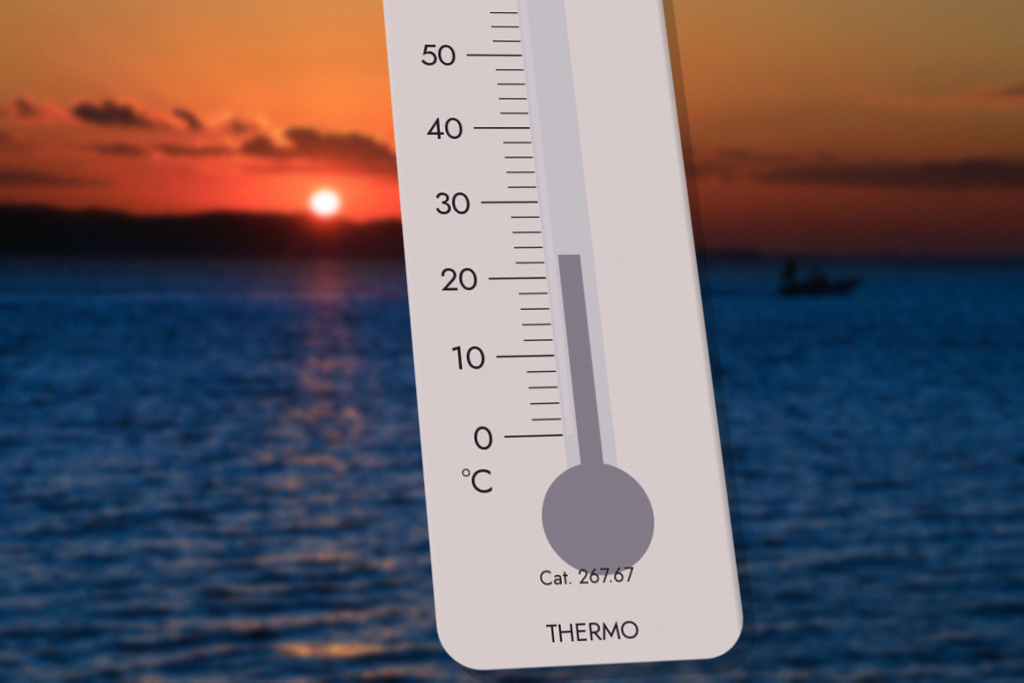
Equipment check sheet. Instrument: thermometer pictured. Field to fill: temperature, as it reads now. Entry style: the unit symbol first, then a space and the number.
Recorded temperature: °C 23
